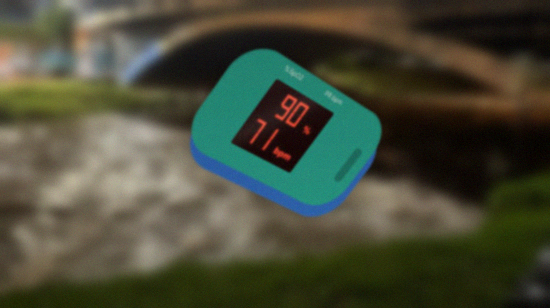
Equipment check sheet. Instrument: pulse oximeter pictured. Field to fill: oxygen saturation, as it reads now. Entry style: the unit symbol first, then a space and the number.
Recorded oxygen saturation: % 90
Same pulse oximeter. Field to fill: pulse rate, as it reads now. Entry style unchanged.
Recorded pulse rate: bpm 71
